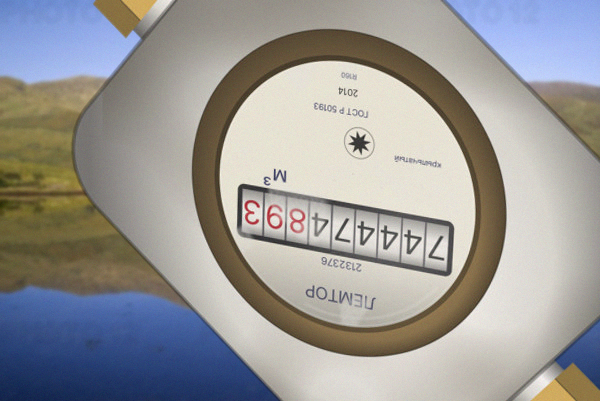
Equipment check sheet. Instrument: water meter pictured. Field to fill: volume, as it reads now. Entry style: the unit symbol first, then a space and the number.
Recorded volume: m³ 744474.893
